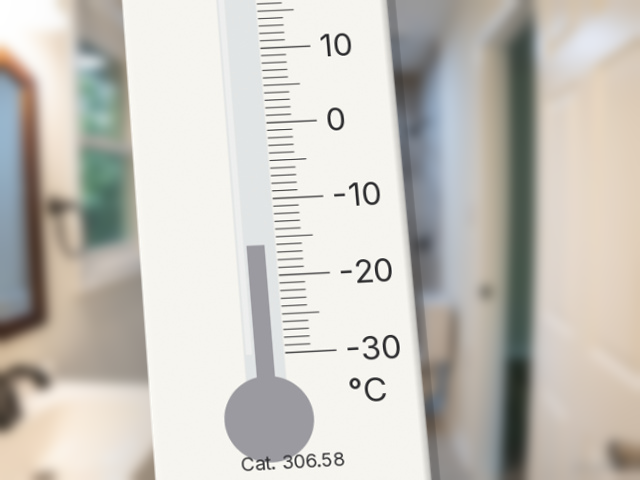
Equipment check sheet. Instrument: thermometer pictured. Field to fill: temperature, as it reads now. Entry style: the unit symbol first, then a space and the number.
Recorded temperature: °C -16
